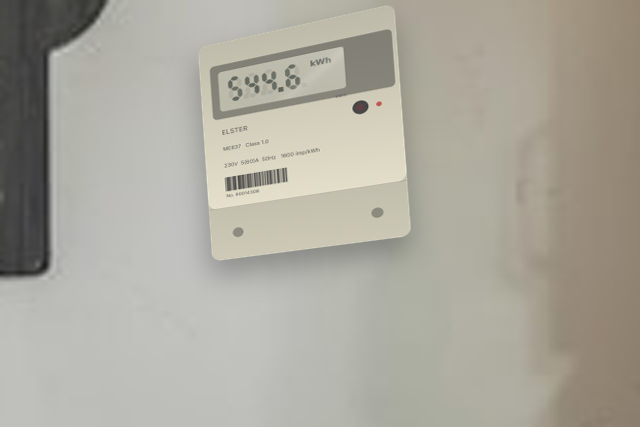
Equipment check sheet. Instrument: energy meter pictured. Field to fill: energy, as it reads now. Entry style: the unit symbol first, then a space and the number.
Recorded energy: kWh 544.6
